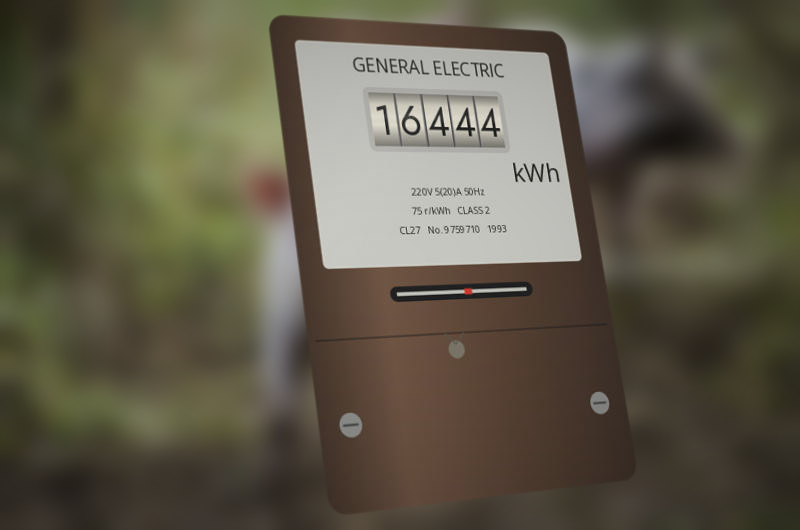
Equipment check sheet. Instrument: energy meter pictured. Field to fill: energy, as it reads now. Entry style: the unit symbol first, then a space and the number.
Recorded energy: kWh 16444
